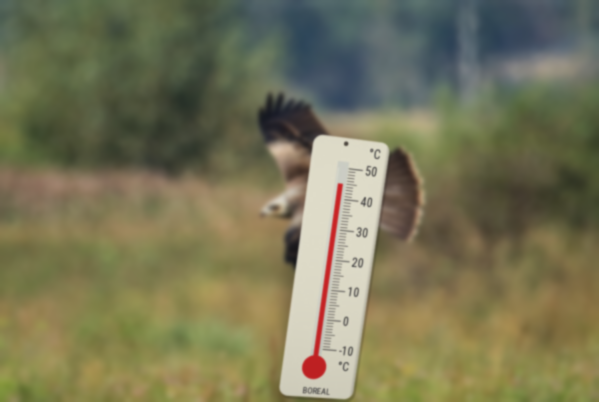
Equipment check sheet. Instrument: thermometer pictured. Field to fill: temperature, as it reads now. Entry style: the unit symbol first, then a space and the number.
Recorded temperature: °C 45
